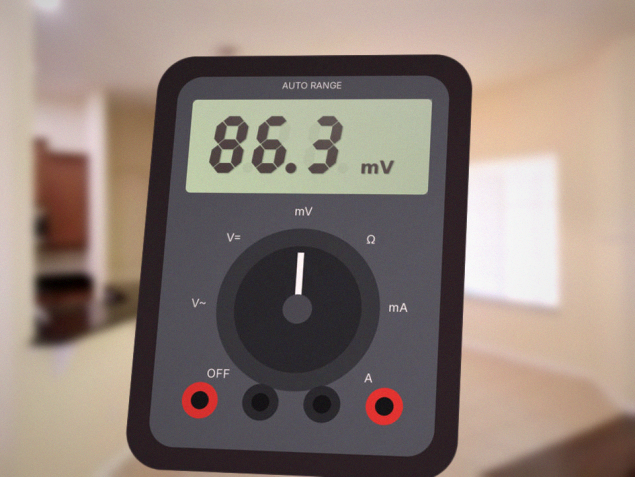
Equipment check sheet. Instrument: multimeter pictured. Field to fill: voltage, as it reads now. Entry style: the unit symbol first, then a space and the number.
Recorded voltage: mV 86.3
